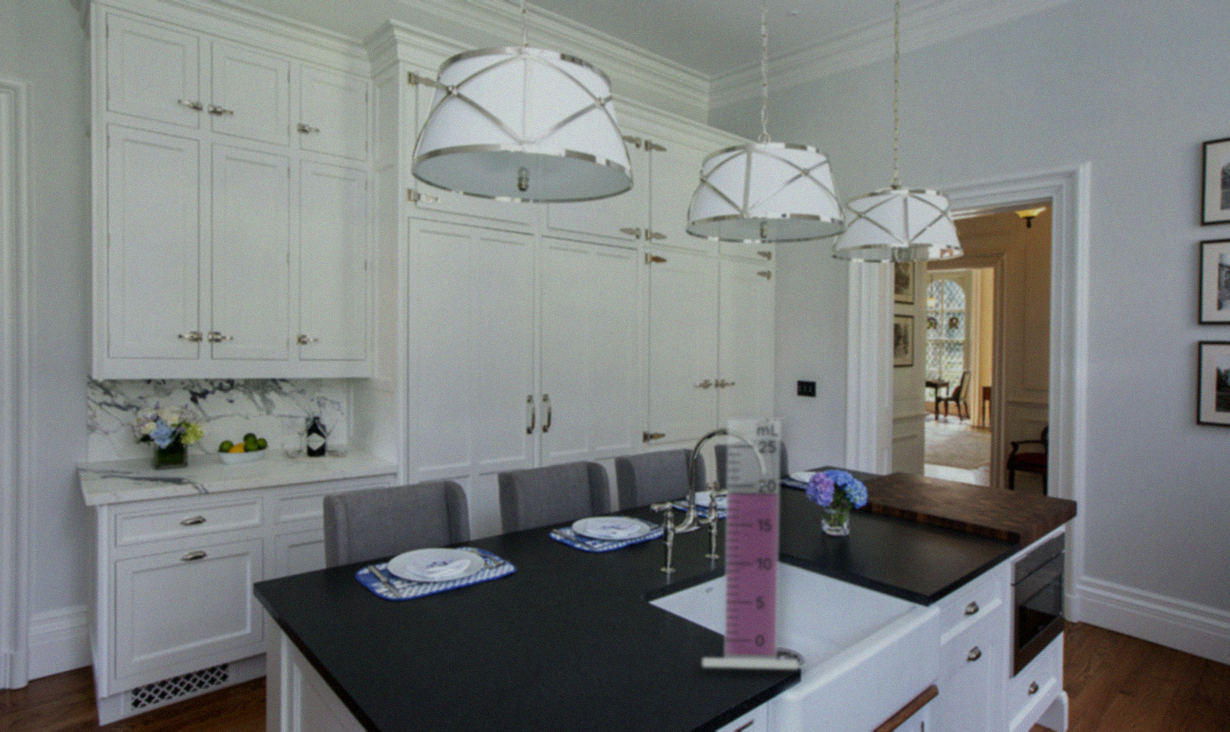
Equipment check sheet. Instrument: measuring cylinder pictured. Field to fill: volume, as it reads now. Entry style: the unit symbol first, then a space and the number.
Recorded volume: mL 19
